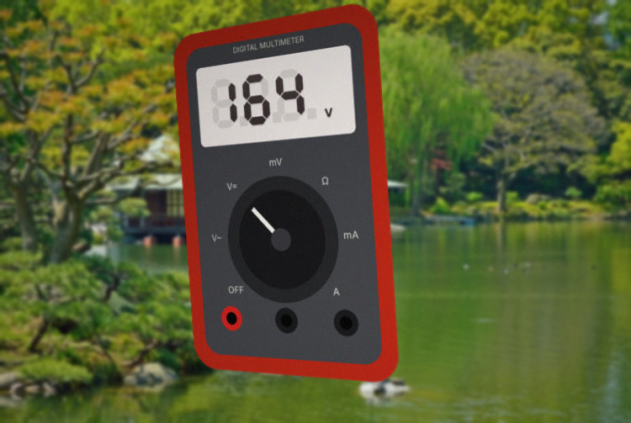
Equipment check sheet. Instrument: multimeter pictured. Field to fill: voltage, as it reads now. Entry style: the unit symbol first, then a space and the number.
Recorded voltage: V 164
